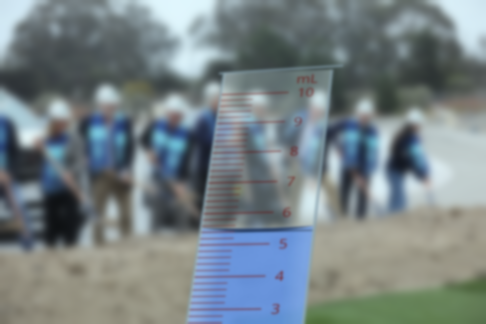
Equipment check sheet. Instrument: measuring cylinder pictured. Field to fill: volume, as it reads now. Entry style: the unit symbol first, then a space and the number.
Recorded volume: mL 5.4
